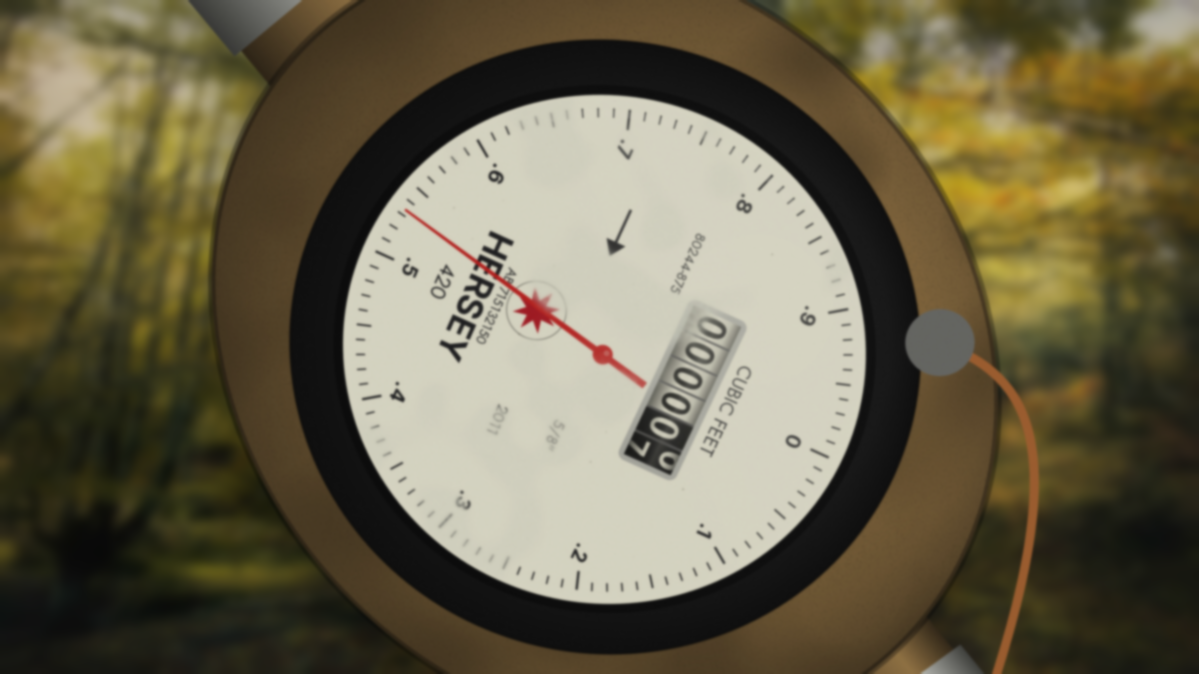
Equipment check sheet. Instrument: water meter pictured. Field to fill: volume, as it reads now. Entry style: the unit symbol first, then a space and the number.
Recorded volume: ft³ 6.53
